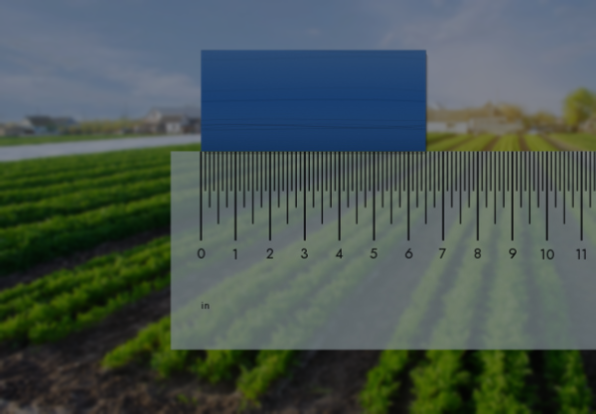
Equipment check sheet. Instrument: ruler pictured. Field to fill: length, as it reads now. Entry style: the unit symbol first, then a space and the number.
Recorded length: in 6.5
